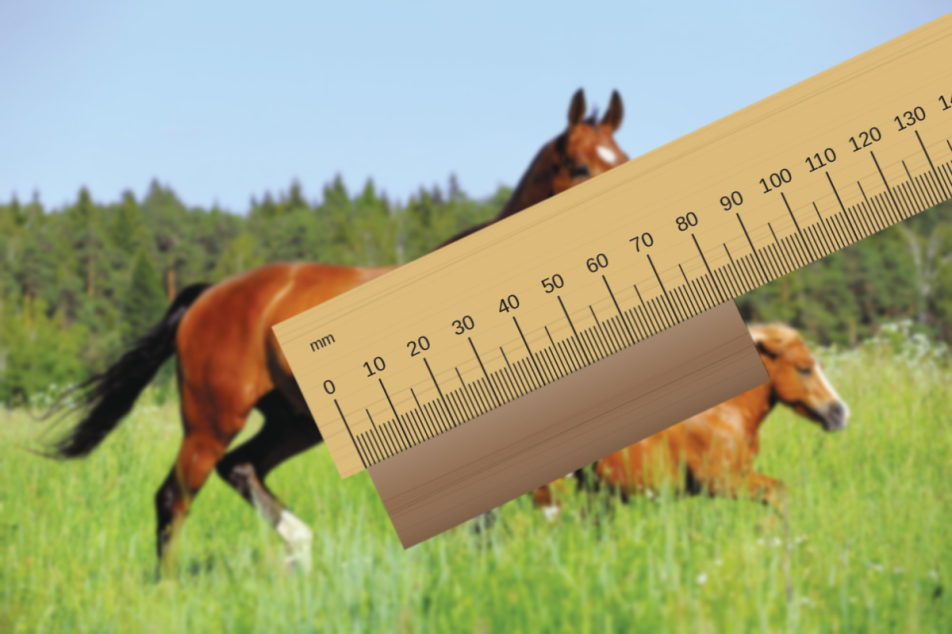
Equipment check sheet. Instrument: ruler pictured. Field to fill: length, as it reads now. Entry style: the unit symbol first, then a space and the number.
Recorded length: mm 82
